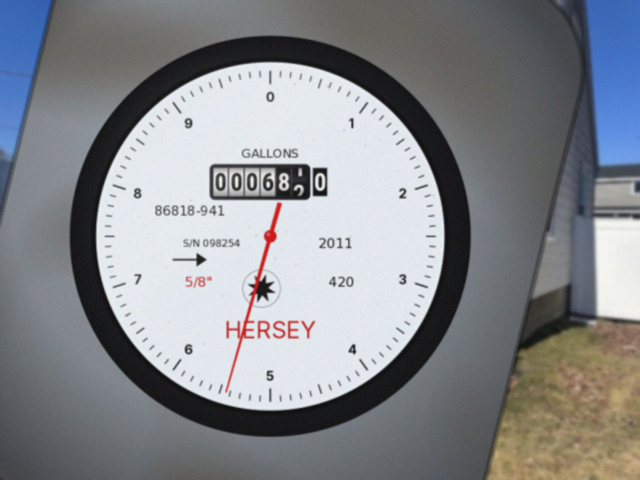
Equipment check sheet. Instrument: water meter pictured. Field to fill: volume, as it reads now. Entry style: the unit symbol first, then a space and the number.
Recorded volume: gal 6815.4
